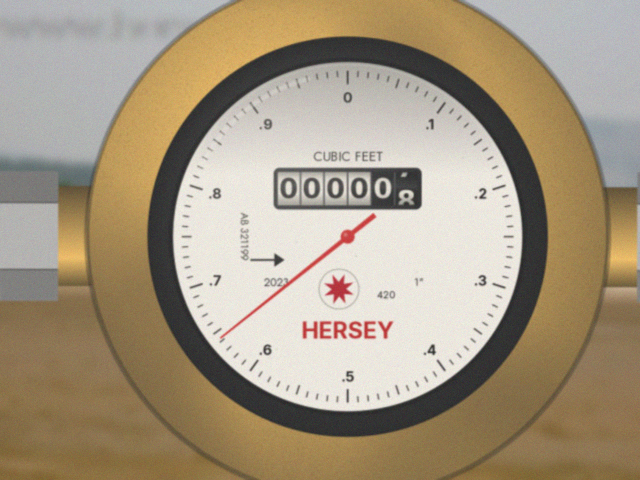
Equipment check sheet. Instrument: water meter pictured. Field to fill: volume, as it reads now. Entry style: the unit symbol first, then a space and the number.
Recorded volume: ft³ 7.64
